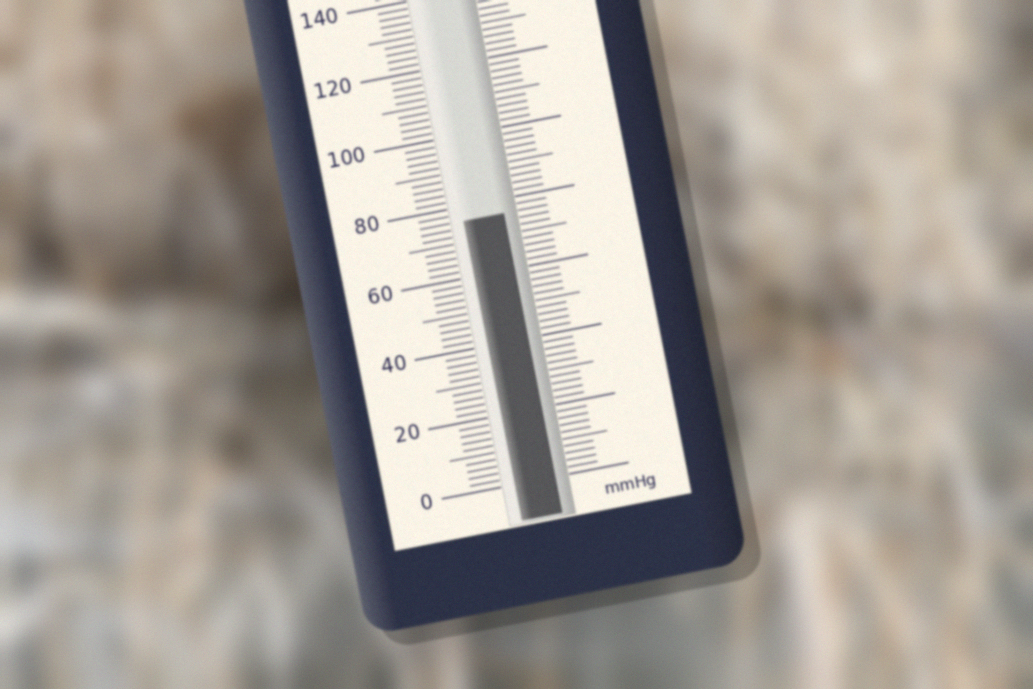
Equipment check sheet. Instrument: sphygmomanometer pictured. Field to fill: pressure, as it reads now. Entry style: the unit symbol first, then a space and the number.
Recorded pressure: mmHg 76
